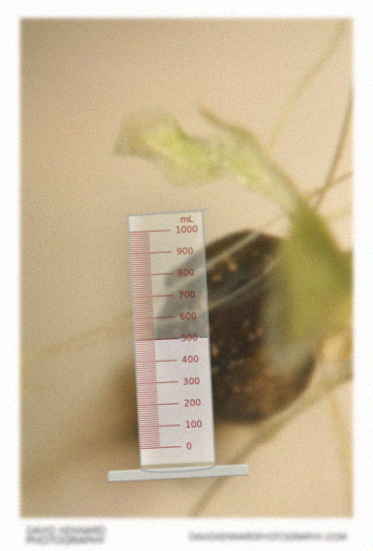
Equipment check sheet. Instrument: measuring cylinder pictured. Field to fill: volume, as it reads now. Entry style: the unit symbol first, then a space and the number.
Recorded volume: mL 500
